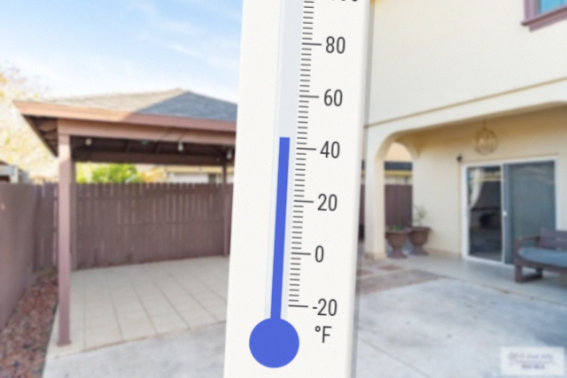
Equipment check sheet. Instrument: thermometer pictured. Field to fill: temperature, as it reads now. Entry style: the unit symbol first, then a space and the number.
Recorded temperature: °F 44
